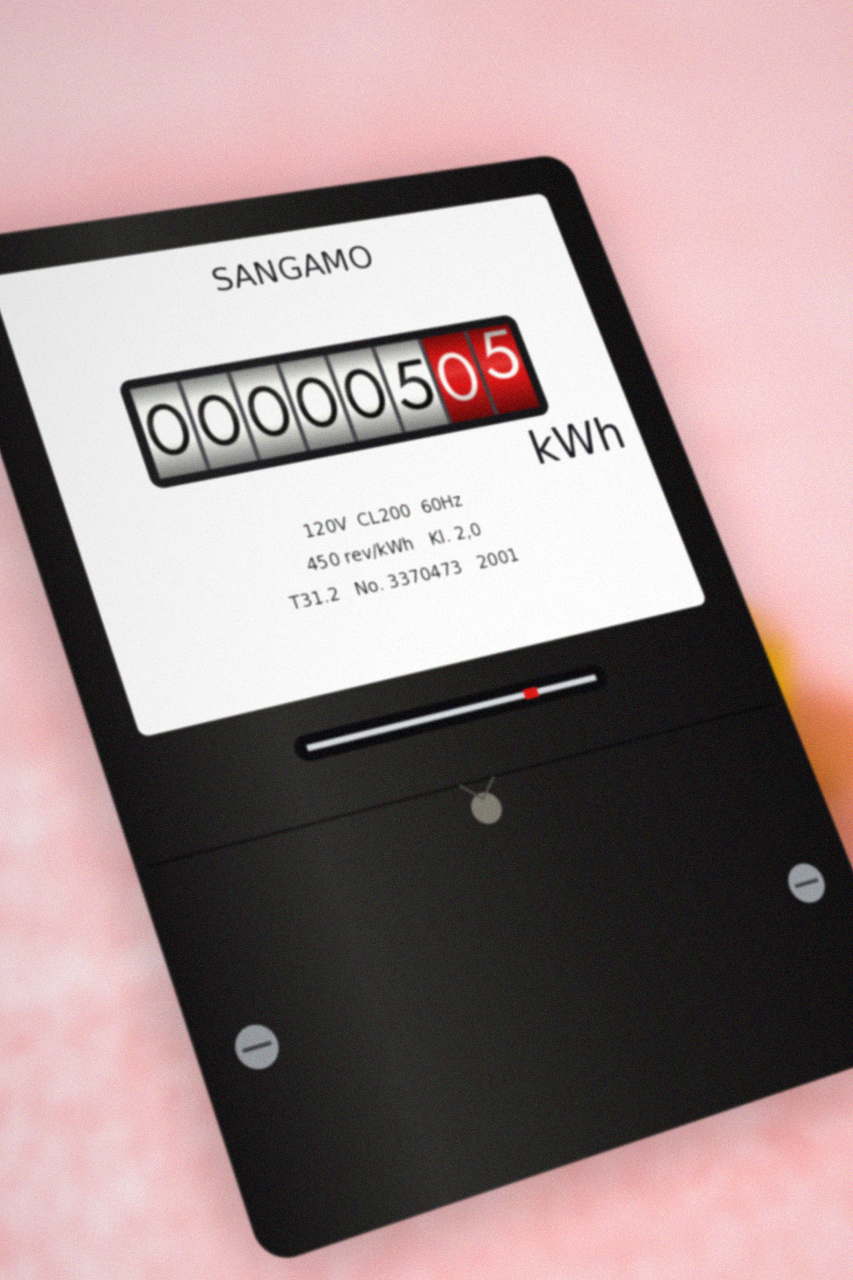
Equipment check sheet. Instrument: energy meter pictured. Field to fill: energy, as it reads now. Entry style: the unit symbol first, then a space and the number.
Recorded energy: kWh 5.05
